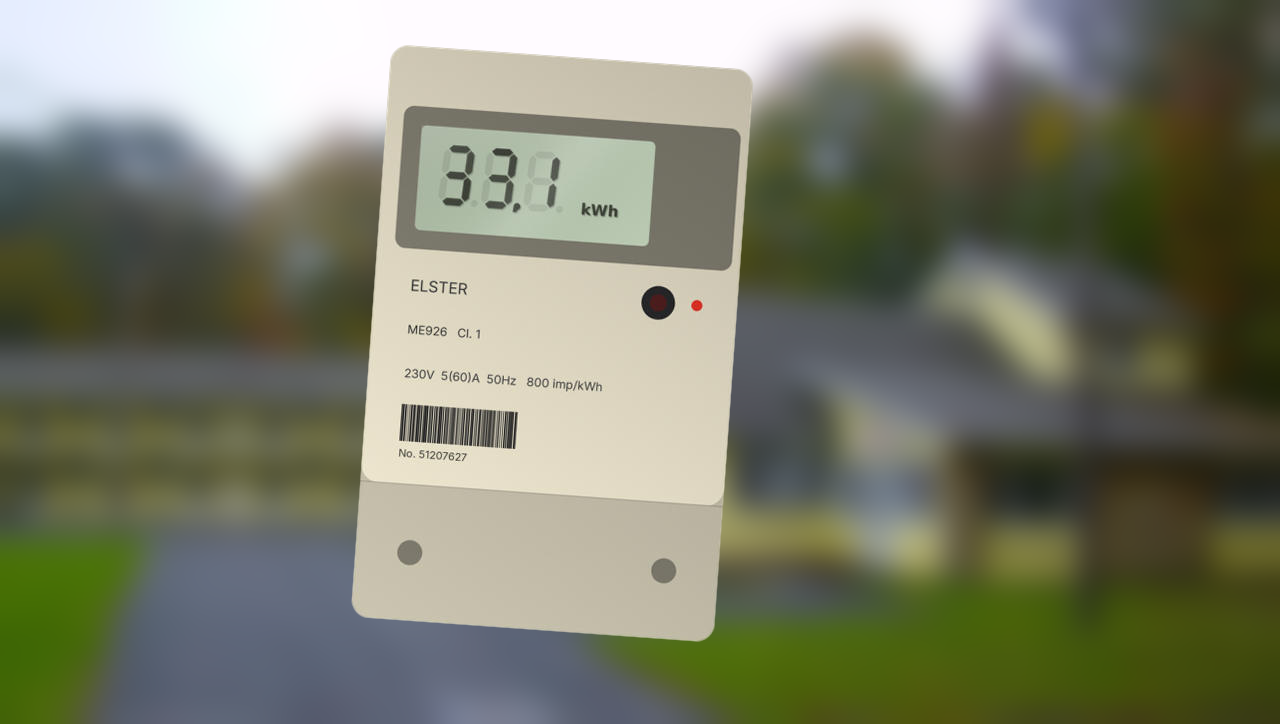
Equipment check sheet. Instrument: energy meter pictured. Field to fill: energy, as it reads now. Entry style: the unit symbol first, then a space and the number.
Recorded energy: kWh 33.1
